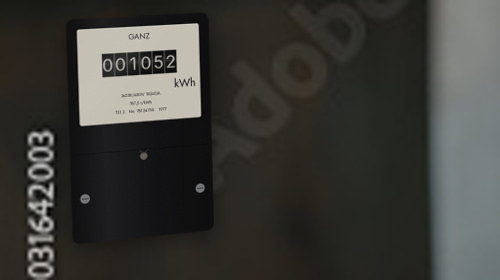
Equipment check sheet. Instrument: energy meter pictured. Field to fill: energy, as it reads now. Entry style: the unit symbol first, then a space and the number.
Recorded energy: kWh 1052
